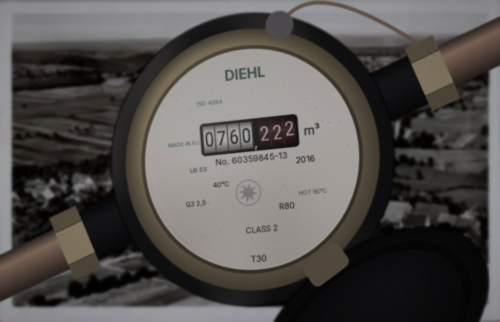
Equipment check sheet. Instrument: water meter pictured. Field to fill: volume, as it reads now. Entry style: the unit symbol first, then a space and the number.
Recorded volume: m³ 760.222
